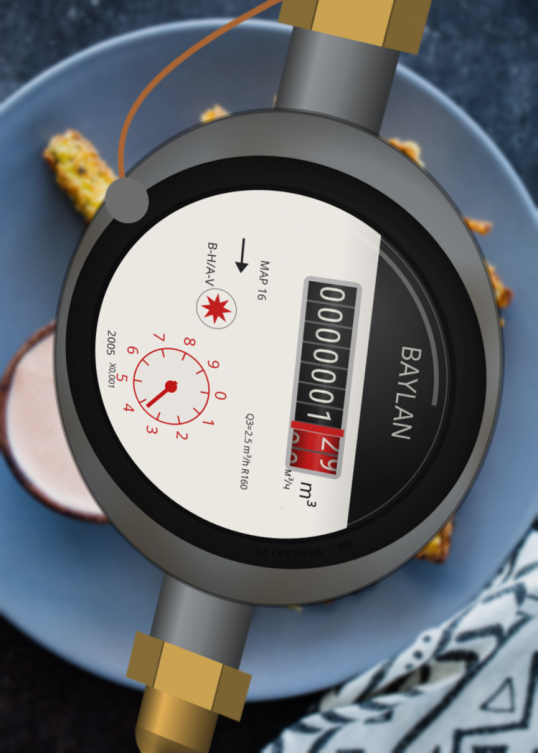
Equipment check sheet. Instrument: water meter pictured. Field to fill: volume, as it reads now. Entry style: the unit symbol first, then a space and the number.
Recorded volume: m³ 1.293
